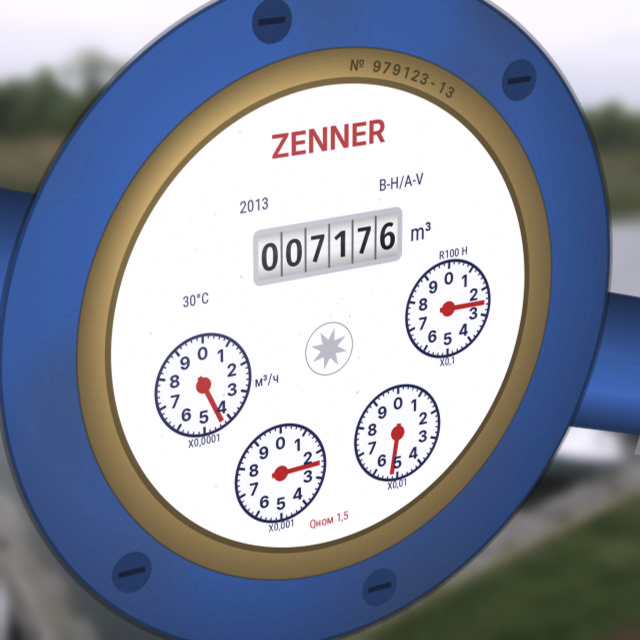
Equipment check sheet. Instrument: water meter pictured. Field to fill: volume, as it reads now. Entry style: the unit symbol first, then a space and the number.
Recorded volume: m³ 7176.2524
